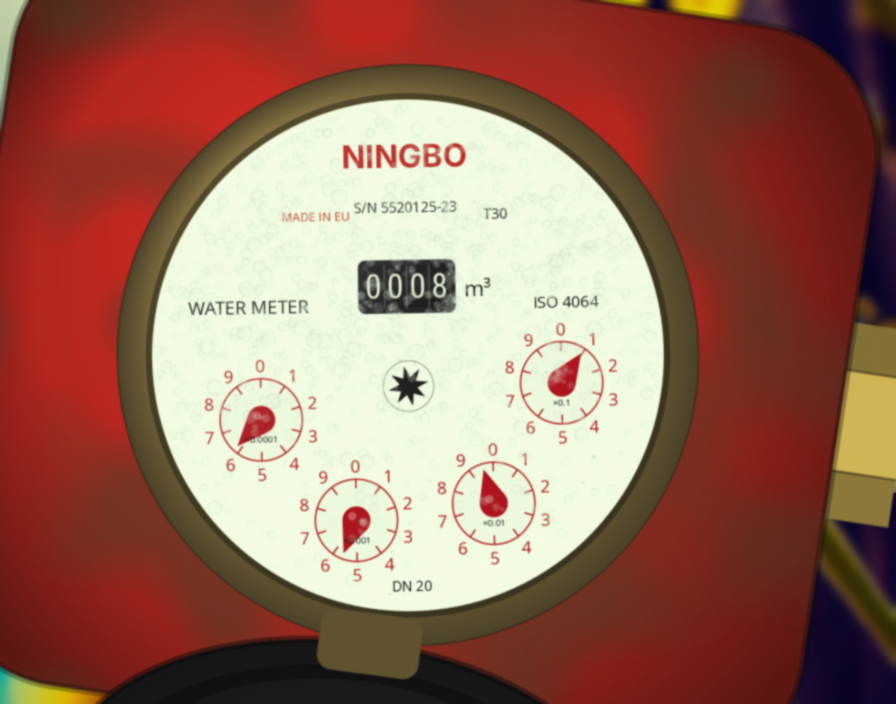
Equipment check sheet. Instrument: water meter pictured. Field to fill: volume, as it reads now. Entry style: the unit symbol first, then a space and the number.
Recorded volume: m³ 8.0956
